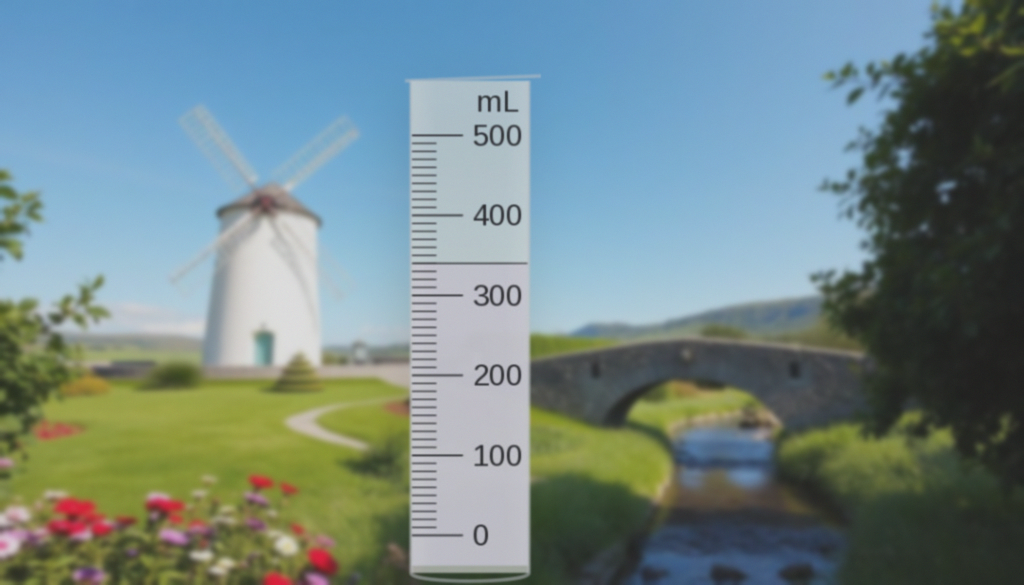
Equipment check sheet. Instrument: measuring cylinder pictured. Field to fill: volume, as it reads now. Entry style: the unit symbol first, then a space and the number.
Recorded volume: mL 340
